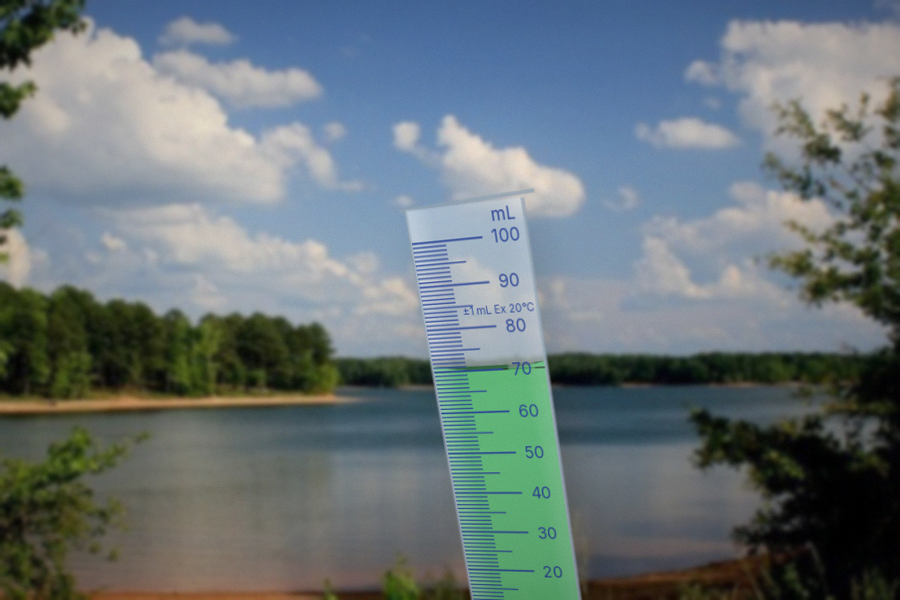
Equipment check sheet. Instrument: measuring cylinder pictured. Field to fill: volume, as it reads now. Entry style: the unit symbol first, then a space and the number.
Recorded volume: mL 70
